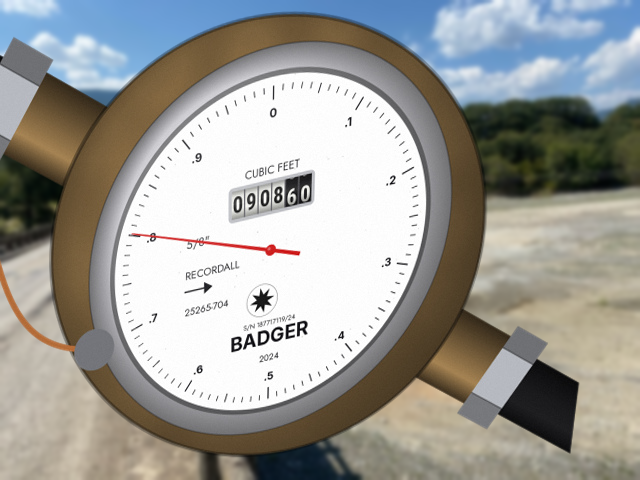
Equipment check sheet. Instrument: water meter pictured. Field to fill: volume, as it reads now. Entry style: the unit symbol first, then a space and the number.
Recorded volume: ft³ 90859.80
